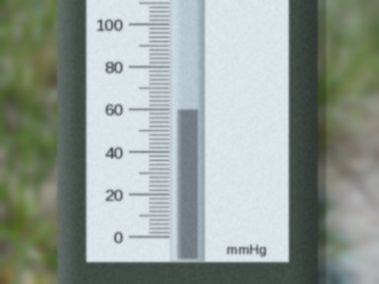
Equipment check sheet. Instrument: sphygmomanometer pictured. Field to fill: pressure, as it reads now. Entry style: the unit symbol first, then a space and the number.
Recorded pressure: mmHg 60
